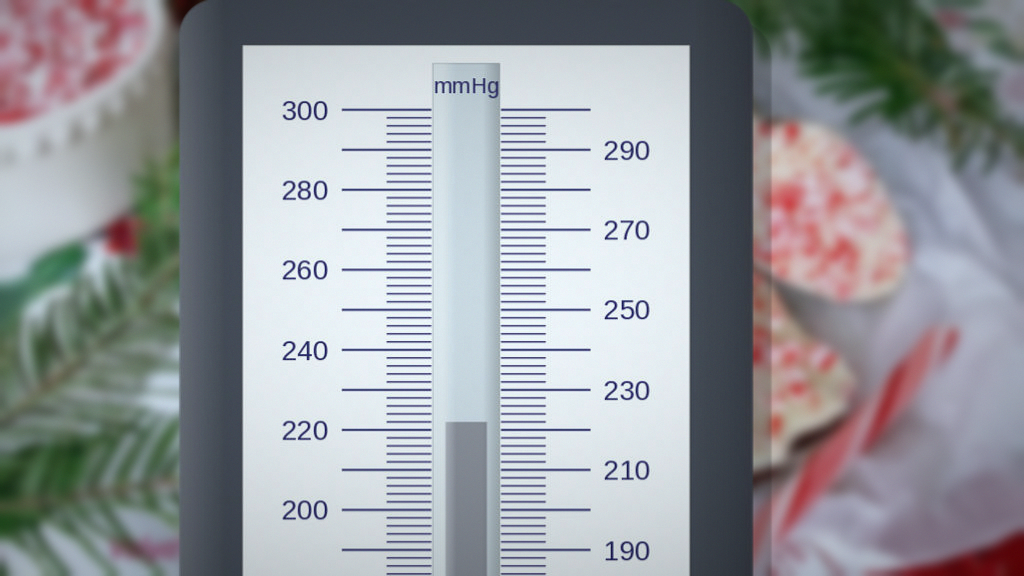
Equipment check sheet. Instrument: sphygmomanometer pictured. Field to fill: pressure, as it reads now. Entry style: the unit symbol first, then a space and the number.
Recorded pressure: mmHg 222
